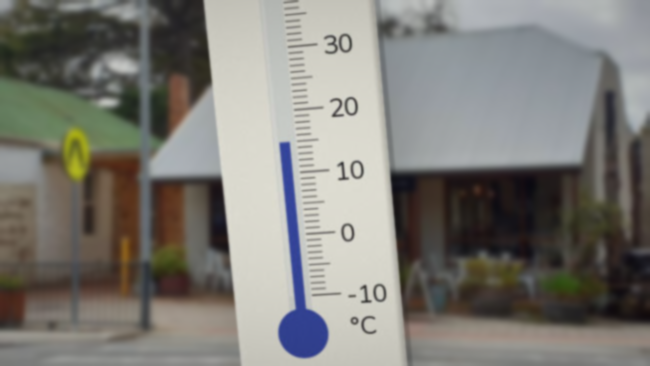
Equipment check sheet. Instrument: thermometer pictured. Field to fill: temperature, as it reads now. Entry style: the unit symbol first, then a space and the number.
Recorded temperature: °C 15
